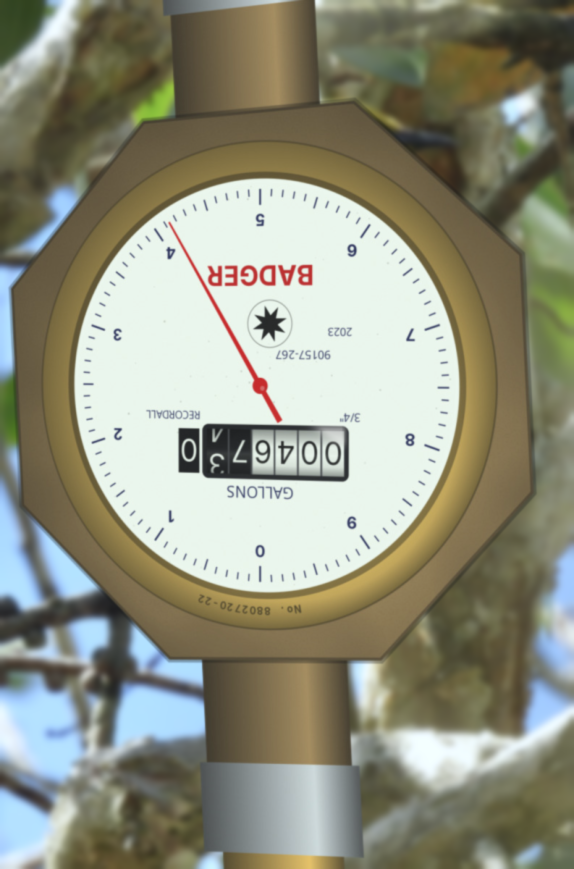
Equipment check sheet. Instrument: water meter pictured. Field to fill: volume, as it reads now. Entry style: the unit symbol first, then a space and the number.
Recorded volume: gal 46734.1
